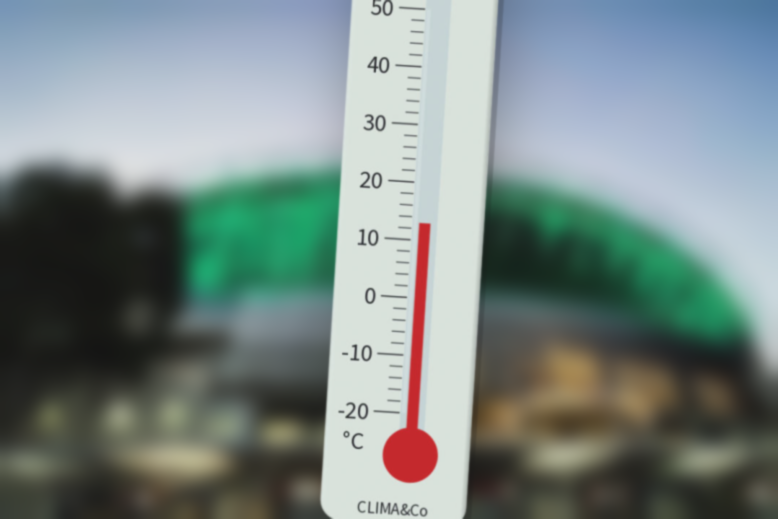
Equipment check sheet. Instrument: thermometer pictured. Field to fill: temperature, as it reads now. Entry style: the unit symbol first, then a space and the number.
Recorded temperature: °C 13
